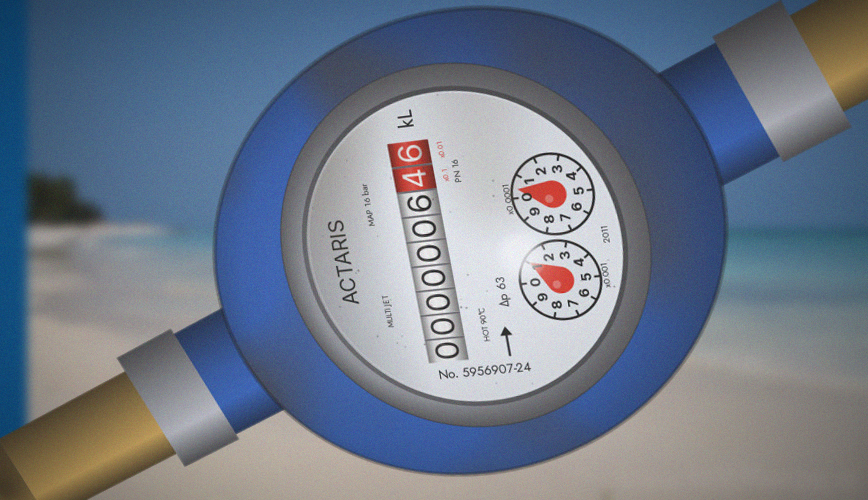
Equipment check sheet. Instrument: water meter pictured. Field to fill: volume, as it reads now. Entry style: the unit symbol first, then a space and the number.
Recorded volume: kL 6.4610
